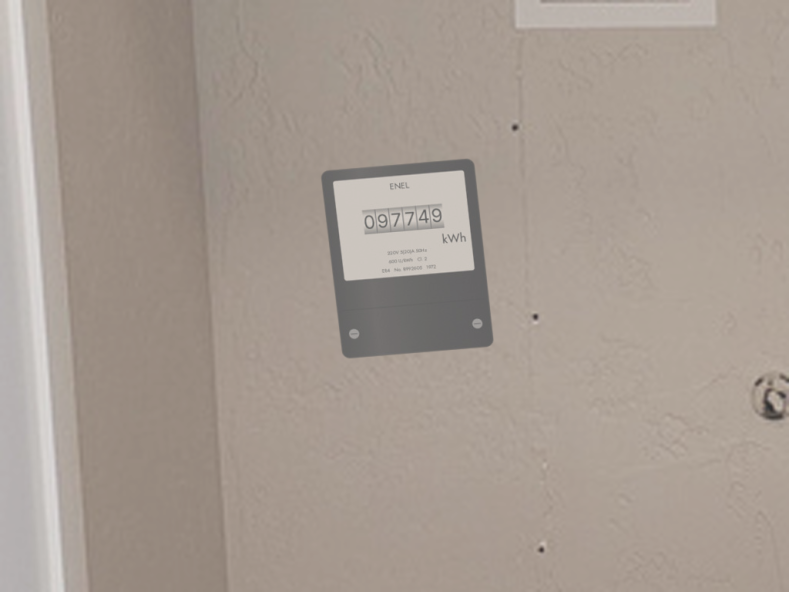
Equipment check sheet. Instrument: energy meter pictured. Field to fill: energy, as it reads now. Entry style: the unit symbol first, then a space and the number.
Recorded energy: kWh 97749
